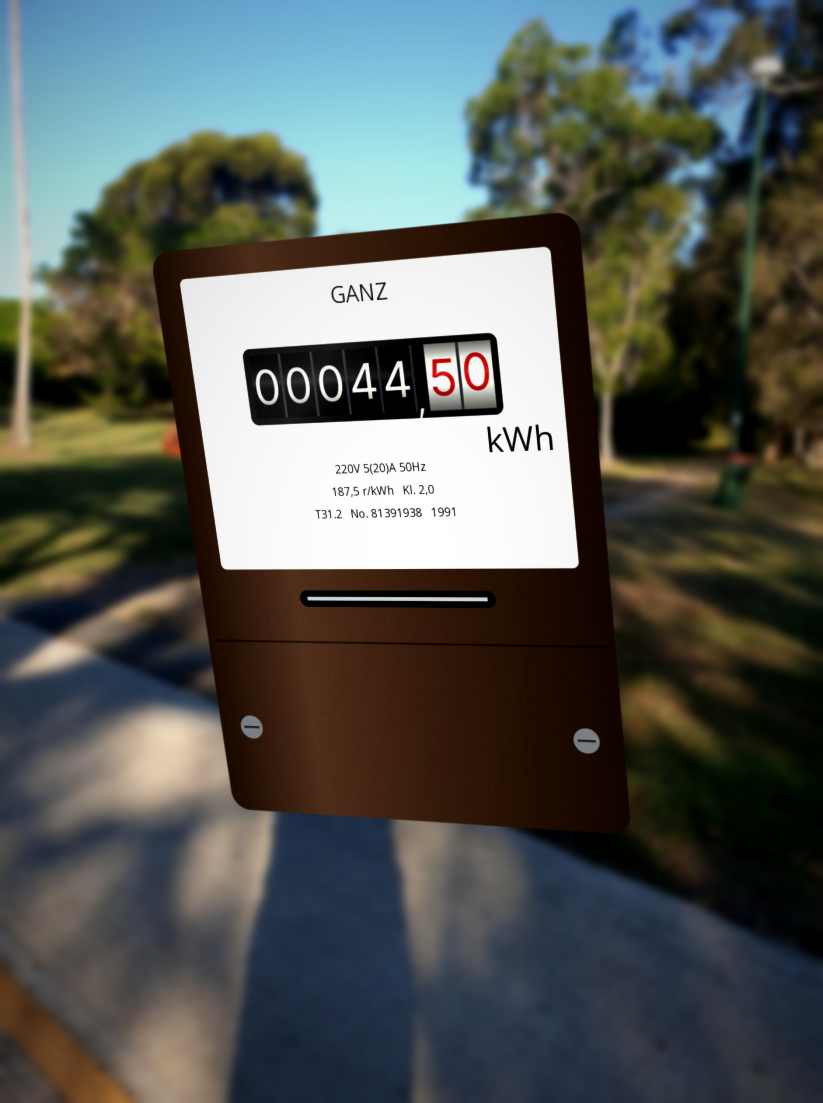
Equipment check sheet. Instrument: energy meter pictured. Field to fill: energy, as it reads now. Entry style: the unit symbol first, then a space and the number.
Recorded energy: kWh 44.50
